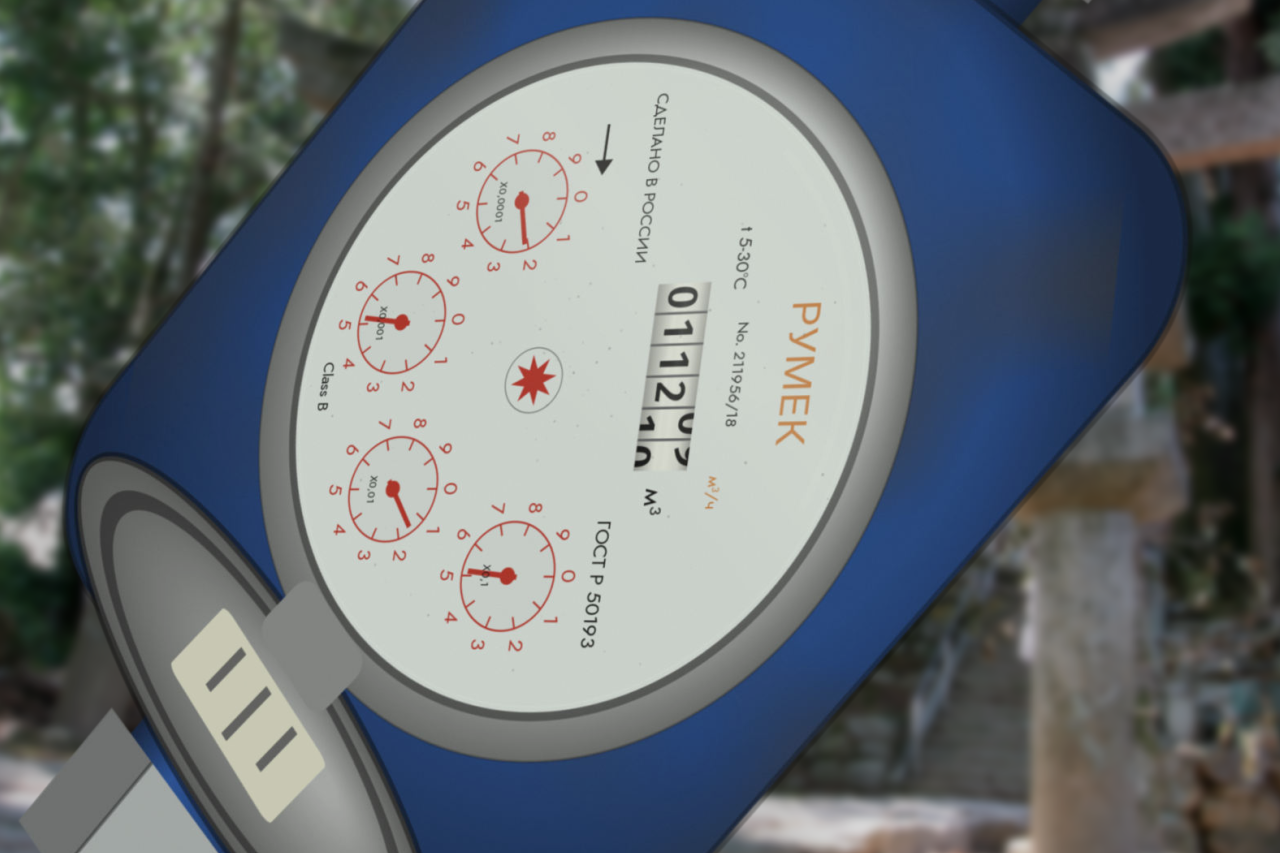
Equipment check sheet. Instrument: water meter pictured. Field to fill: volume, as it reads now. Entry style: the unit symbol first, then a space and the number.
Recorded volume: m³ 11209.5152
